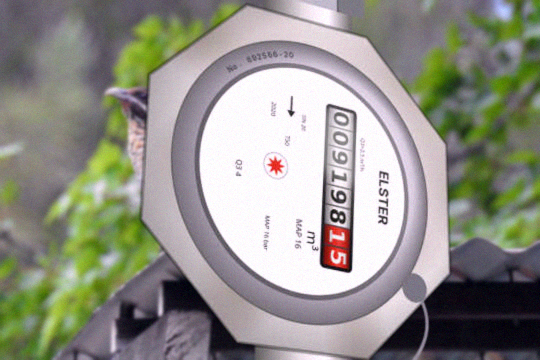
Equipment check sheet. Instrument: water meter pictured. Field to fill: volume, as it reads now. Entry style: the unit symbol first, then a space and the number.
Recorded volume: m³ 9198.15
